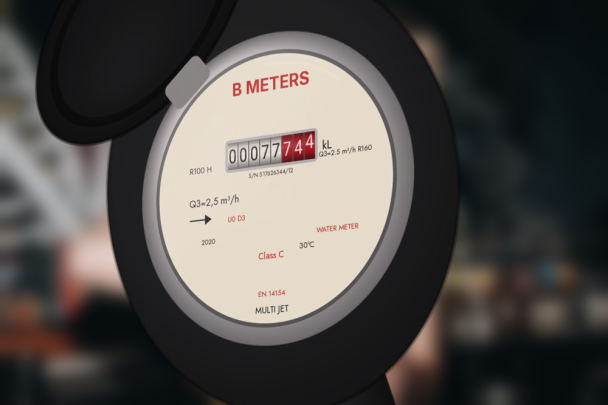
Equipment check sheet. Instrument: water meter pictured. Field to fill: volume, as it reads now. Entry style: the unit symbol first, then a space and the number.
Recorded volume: kL 77.744
